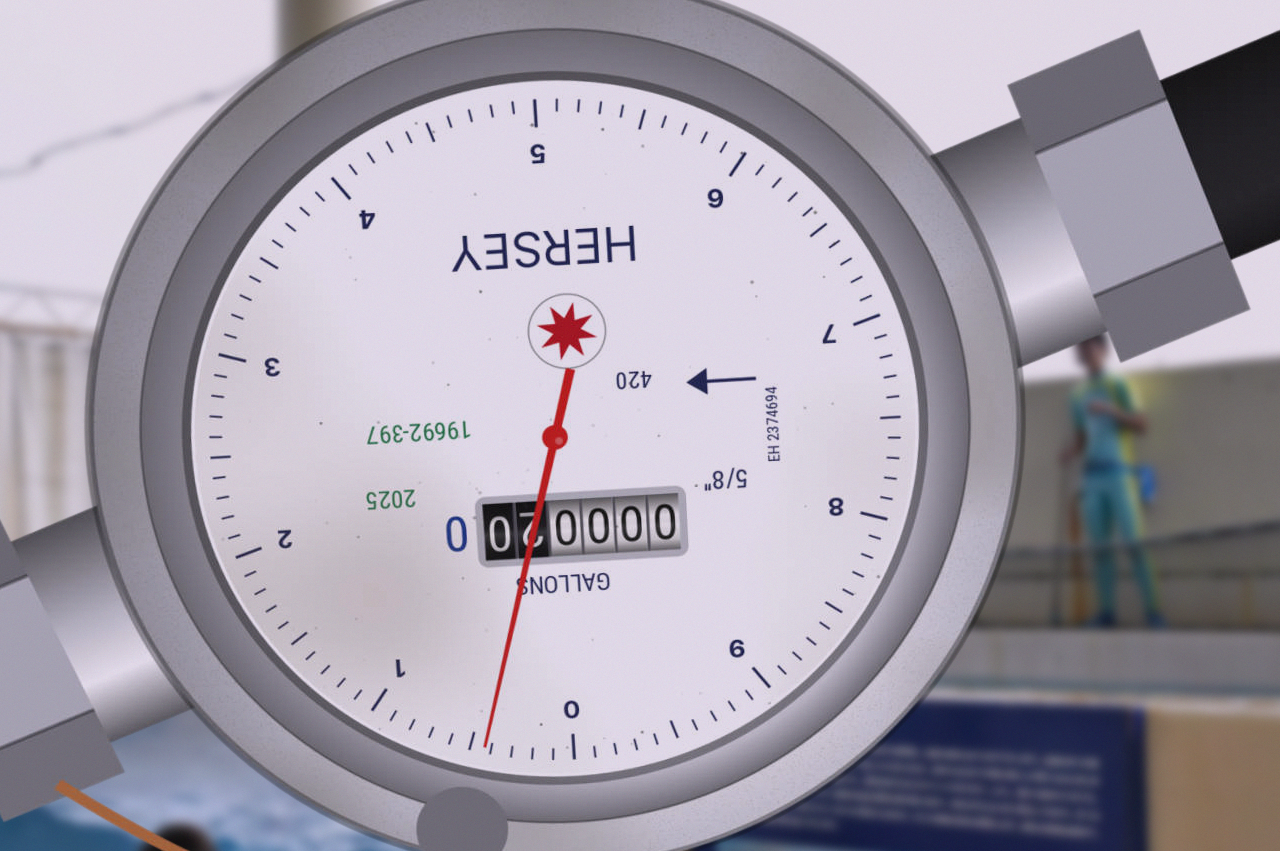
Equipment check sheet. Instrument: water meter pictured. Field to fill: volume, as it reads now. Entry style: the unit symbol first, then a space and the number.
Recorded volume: gal 200.4
